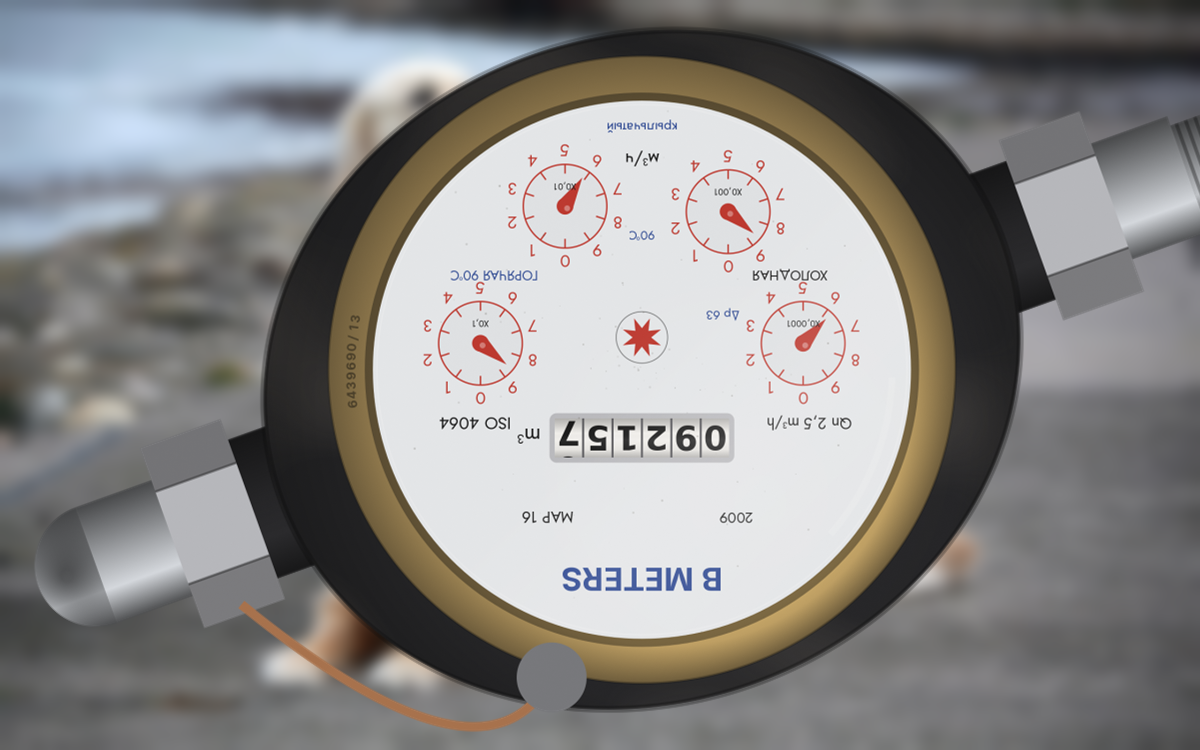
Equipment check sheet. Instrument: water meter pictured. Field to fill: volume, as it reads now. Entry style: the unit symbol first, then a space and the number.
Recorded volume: m³ 92156.8586
